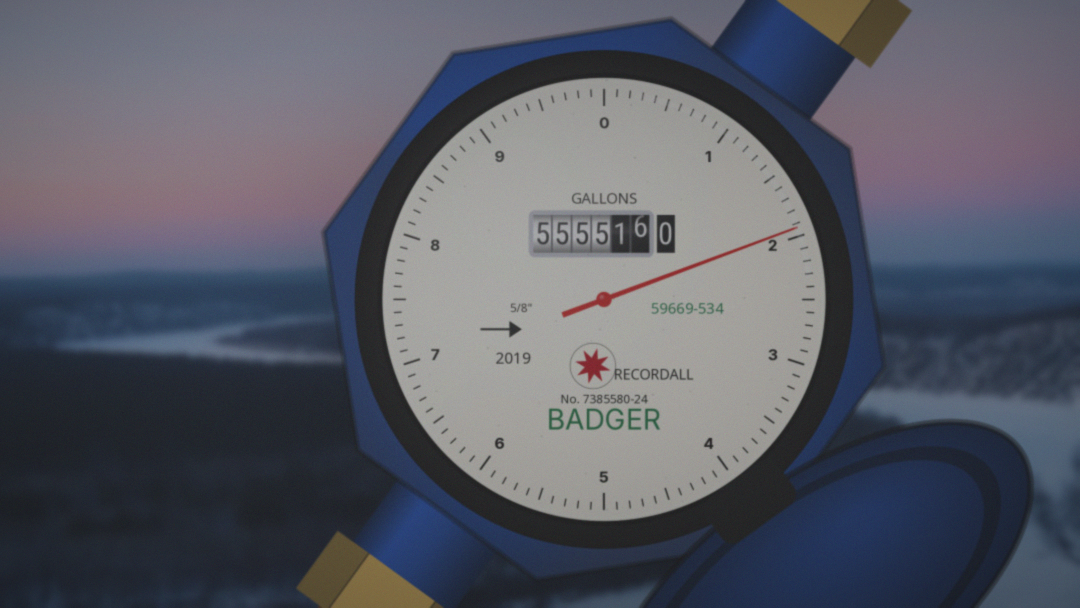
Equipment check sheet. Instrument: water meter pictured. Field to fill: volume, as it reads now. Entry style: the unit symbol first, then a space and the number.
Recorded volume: gal 5555161.9
